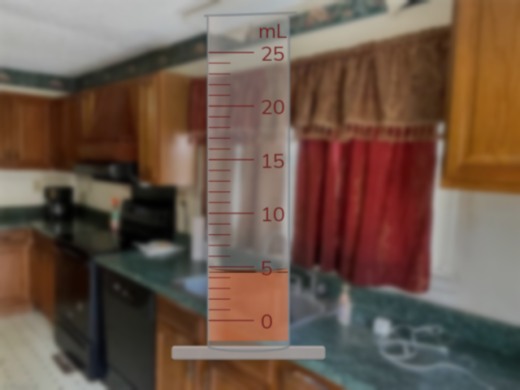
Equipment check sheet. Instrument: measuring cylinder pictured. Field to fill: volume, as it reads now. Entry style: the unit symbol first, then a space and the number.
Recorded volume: mL 4.5
